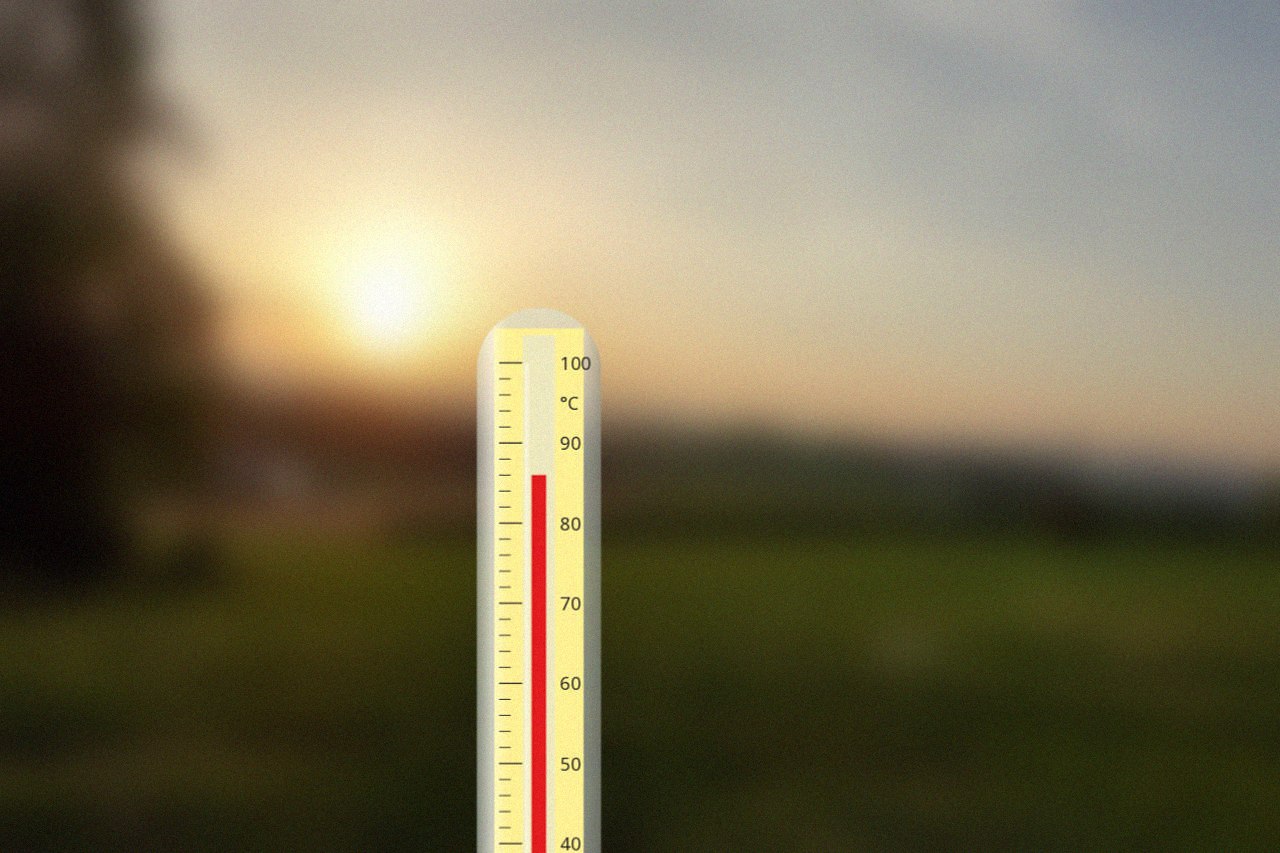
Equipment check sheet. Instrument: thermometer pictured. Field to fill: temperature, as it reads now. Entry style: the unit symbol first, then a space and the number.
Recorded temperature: °C 86
